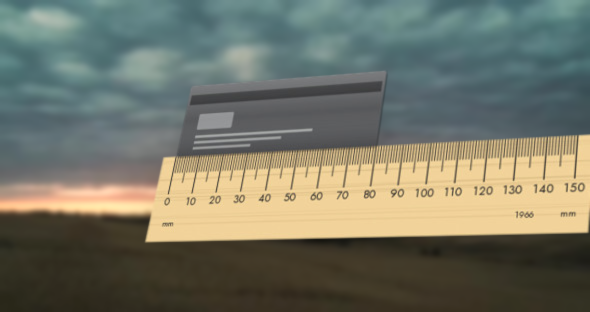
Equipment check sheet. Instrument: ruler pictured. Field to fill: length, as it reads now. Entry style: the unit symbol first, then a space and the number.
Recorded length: mm 80
